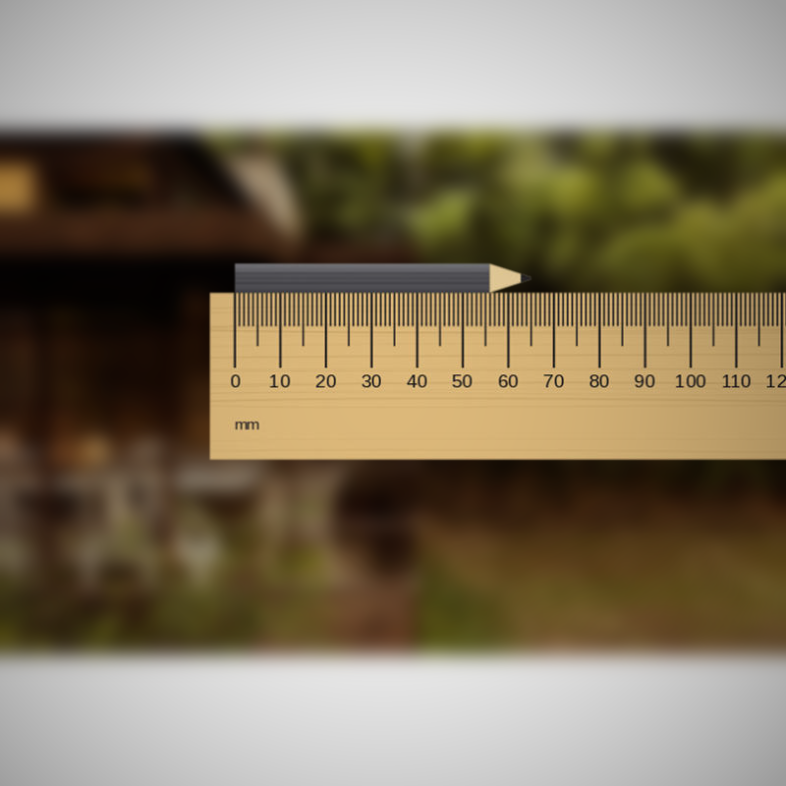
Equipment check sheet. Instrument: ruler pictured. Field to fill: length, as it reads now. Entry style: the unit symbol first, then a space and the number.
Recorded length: mm 65
